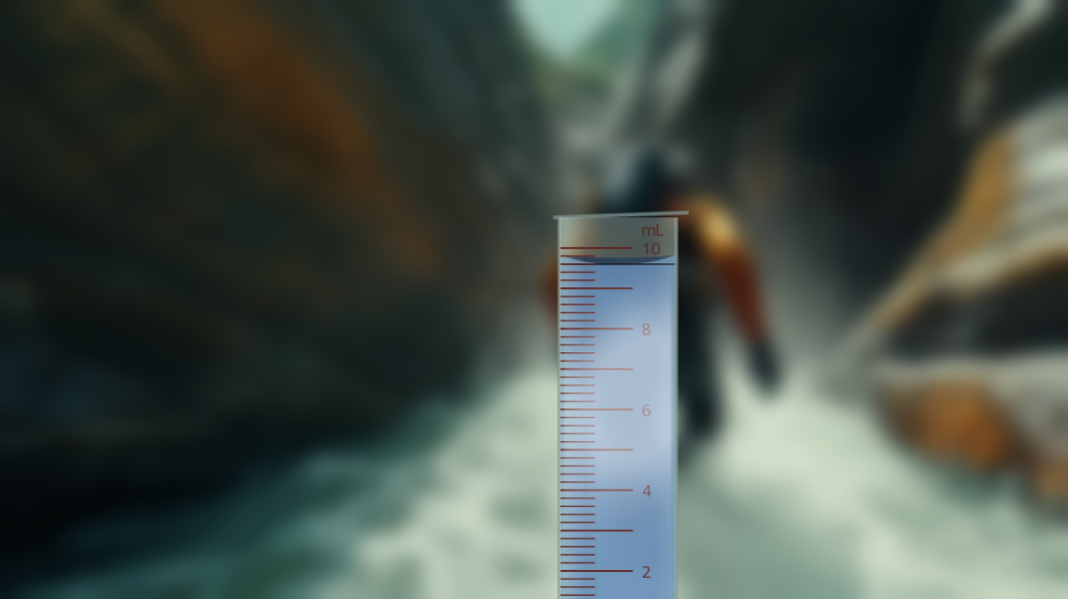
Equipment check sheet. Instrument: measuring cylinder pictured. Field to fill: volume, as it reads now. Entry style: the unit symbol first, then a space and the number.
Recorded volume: mL 9.6
